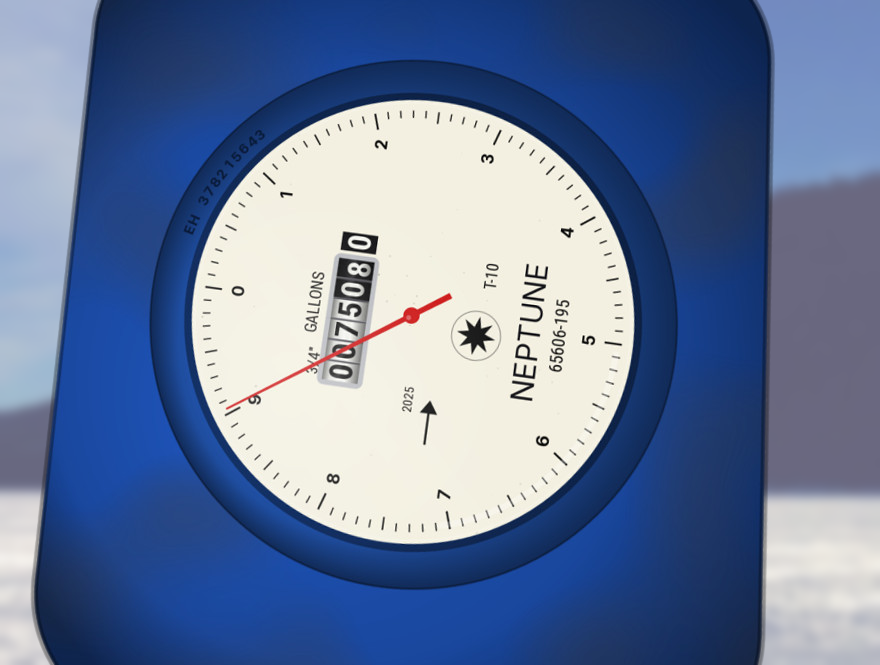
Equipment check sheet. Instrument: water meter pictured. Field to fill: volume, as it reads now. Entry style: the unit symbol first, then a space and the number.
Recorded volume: gal 75079.0
